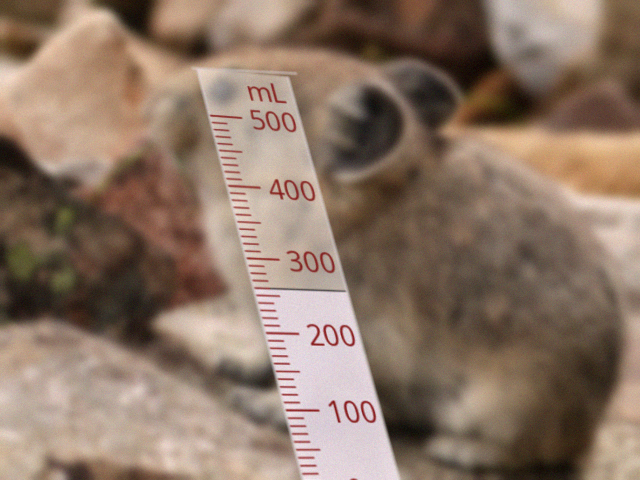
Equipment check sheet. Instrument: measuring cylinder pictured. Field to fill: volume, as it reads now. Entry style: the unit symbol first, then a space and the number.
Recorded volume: mL 260
